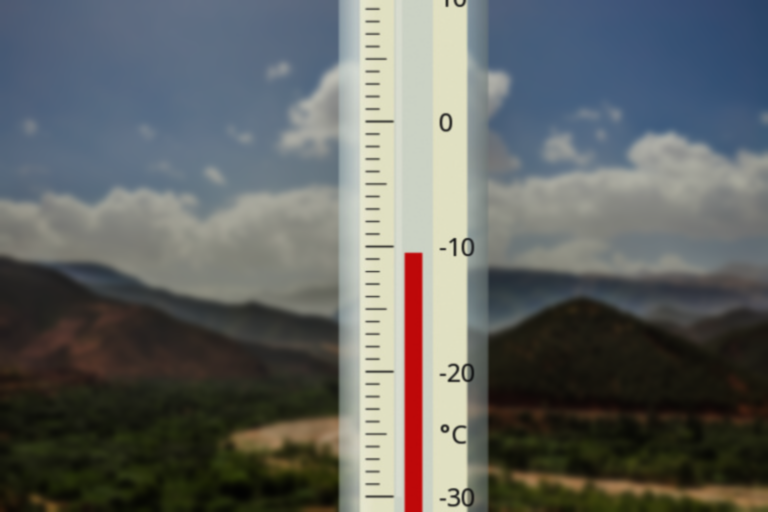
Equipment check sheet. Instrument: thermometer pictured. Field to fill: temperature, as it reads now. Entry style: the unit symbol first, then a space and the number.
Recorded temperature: °C -10.5
